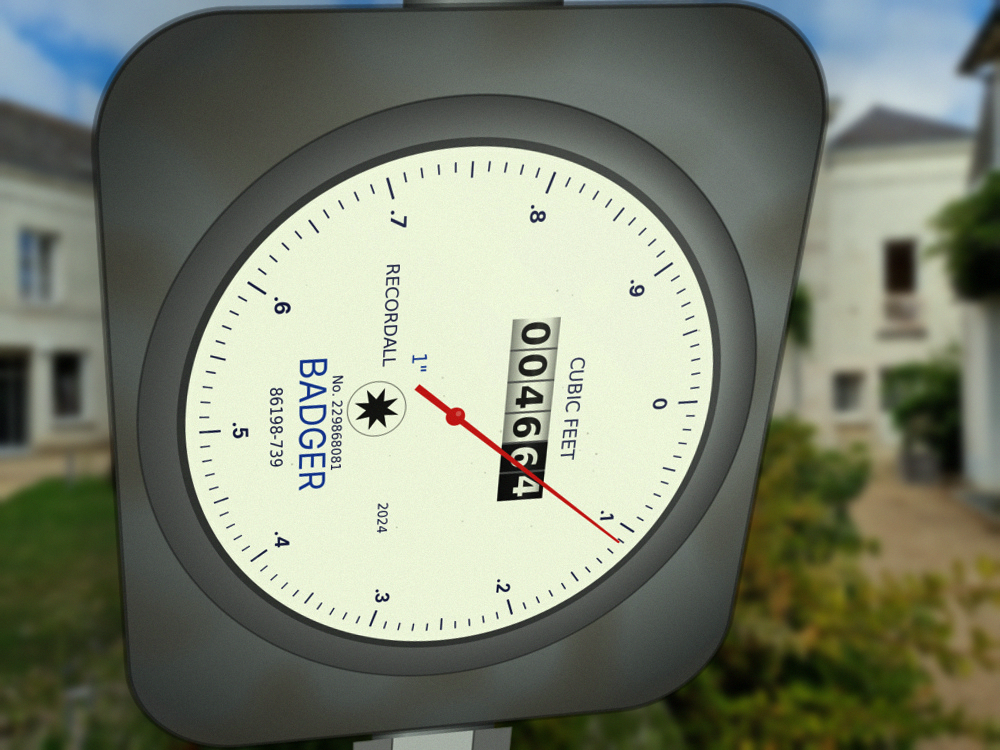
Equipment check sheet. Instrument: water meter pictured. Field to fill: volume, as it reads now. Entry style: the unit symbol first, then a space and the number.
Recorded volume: ft³ 4664.11
